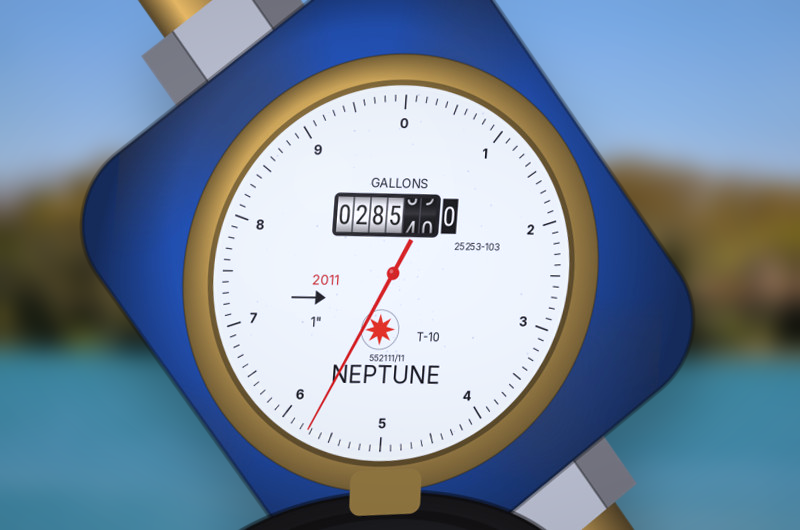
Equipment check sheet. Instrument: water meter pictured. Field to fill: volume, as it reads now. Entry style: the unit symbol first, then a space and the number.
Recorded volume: gal 285395.7
